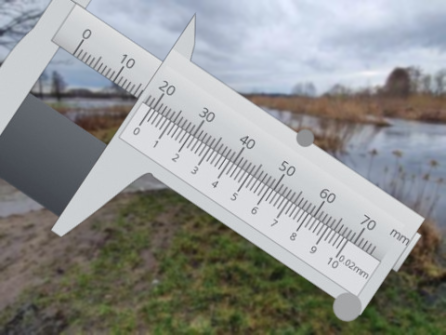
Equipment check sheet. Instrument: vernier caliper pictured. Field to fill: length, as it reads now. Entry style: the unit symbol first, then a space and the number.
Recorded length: mm 19.5
